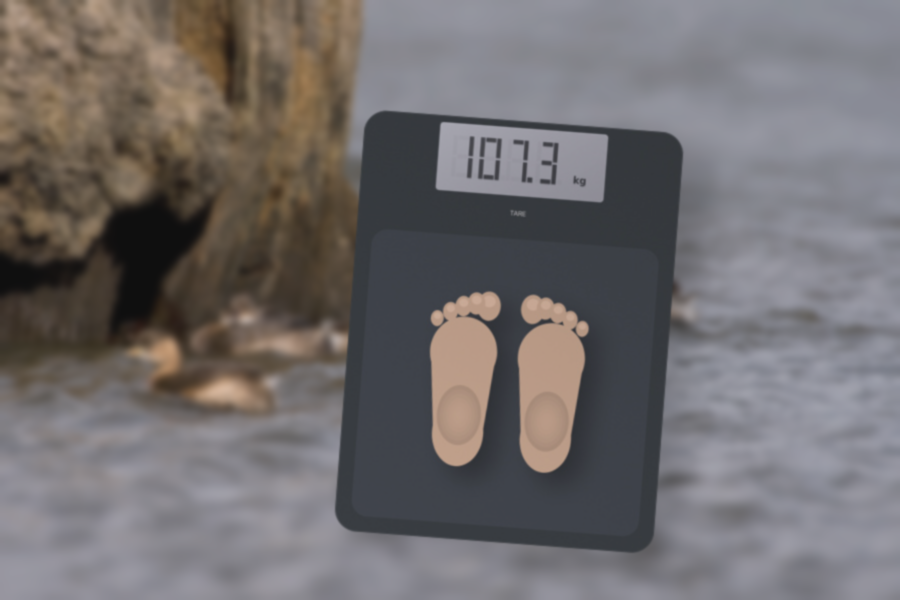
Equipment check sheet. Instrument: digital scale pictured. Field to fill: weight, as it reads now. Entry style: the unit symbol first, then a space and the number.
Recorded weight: kg 107.3
